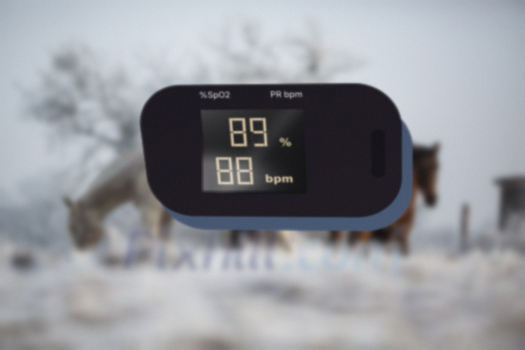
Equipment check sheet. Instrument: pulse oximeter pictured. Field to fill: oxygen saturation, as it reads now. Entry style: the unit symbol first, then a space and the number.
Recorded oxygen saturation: % 89
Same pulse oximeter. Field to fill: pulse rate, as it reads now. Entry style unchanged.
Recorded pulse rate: bpm 88
